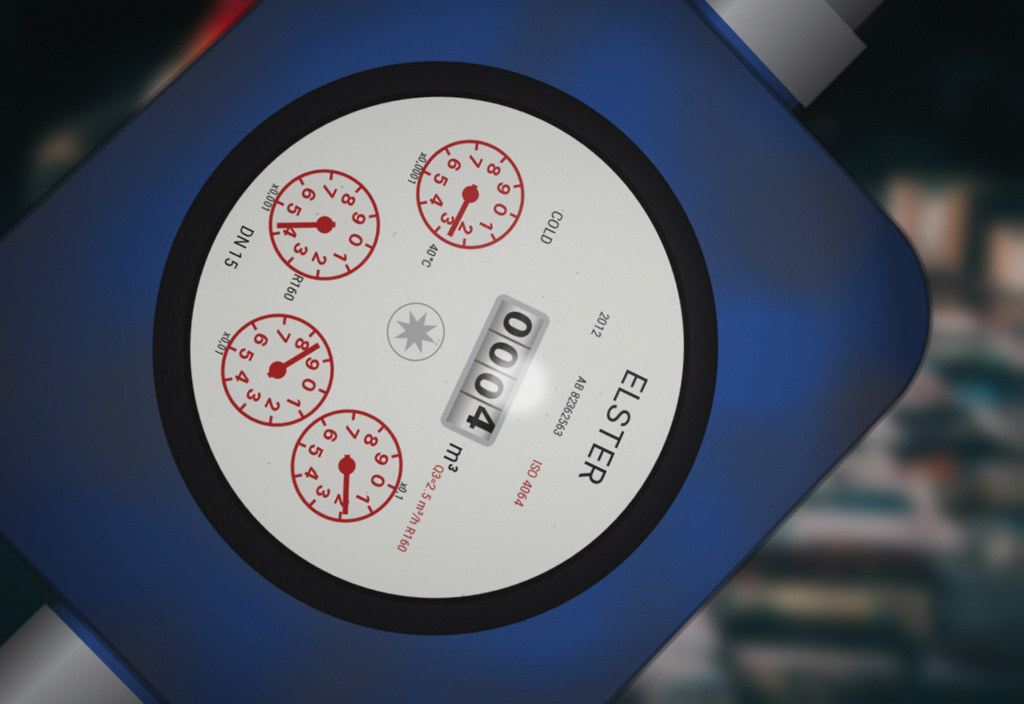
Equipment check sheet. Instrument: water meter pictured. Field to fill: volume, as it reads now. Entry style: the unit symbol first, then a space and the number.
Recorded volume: m³ 4.1842
